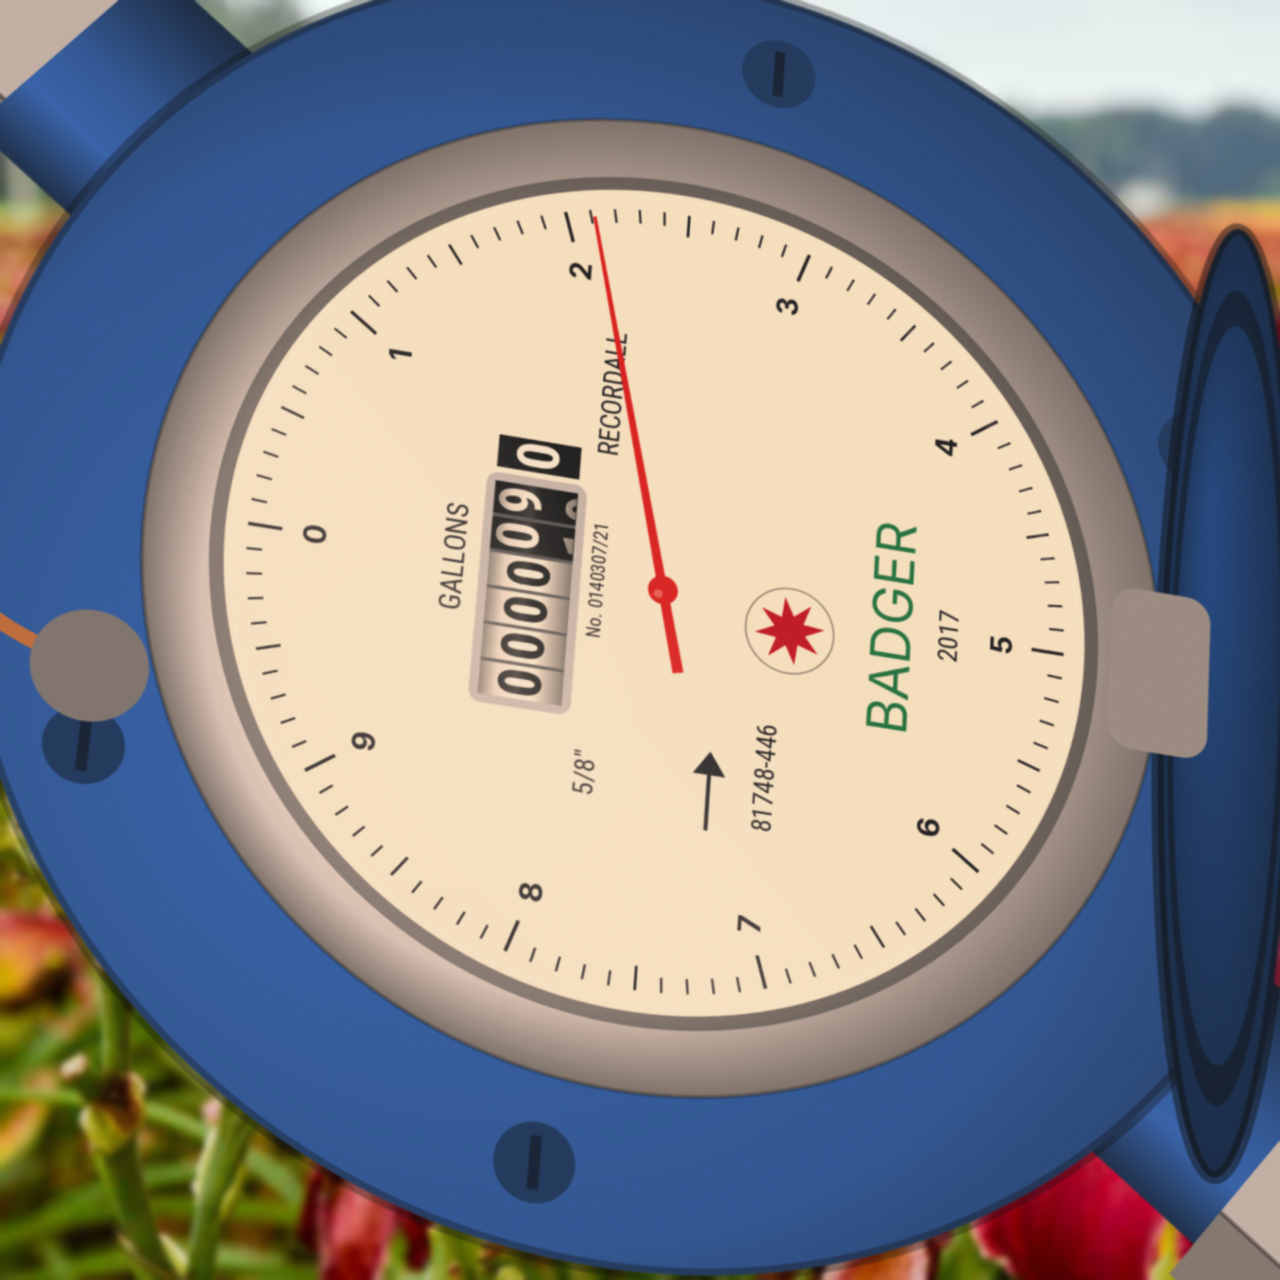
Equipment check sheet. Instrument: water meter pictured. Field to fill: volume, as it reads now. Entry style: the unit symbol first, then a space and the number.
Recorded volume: gal 92.1
